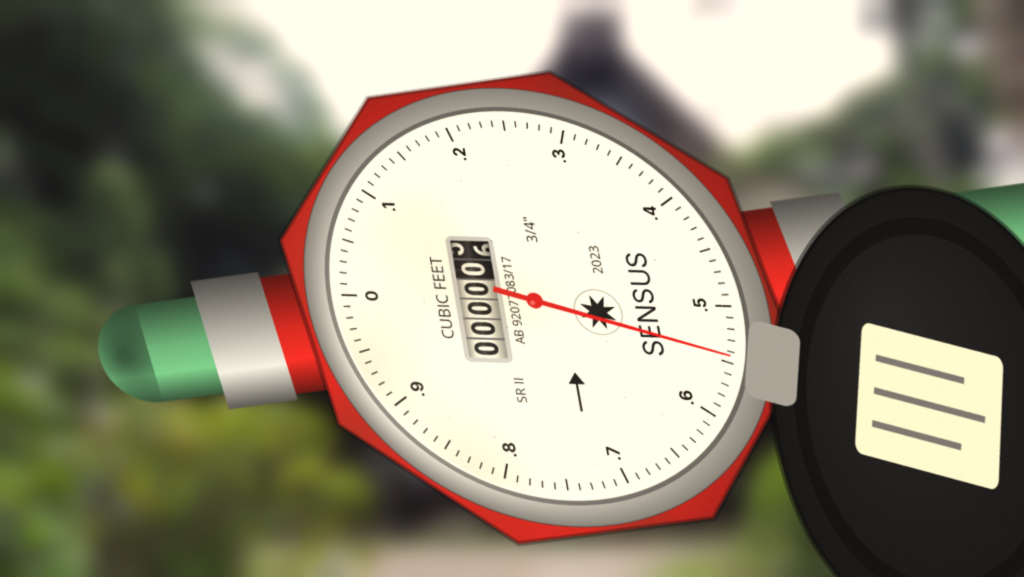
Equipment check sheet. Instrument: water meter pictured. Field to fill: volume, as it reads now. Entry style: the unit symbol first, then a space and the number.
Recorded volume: ft³ 5.54
